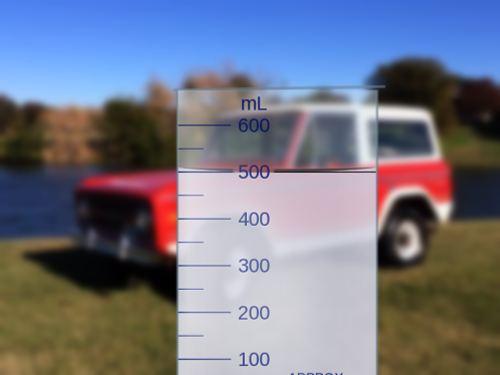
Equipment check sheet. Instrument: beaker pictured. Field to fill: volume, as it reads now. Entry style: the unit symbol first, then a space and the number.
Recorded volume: mL 500
